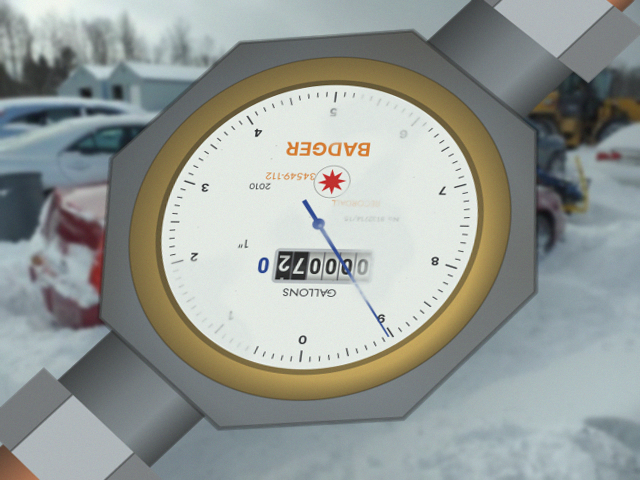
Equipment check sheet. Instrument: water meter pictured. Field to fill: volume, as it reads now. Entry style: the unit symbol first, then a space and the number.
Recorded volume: gal 719.0
